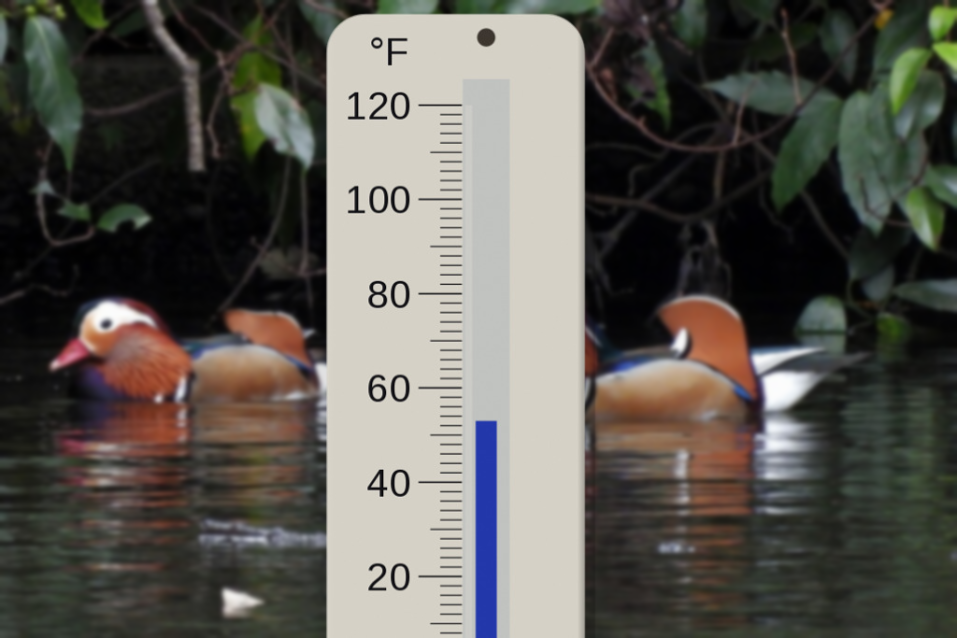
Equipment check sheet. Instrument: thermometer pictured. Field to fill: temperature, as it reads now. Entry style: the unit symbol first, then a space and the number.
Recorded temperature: °F 53
